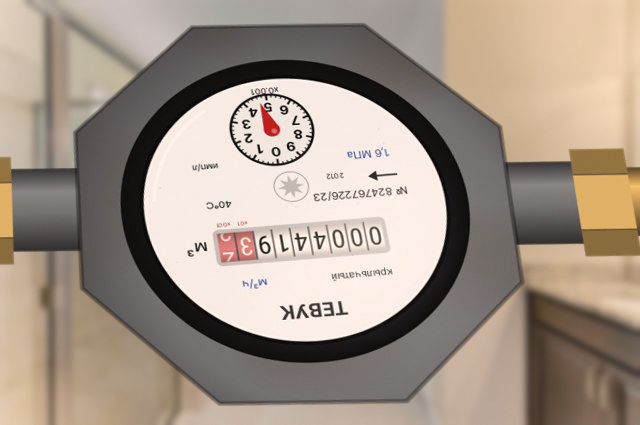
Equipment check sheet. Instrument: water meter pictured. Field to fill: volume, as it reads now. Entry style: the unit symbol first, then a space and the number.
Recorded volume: m³ 4419.324
